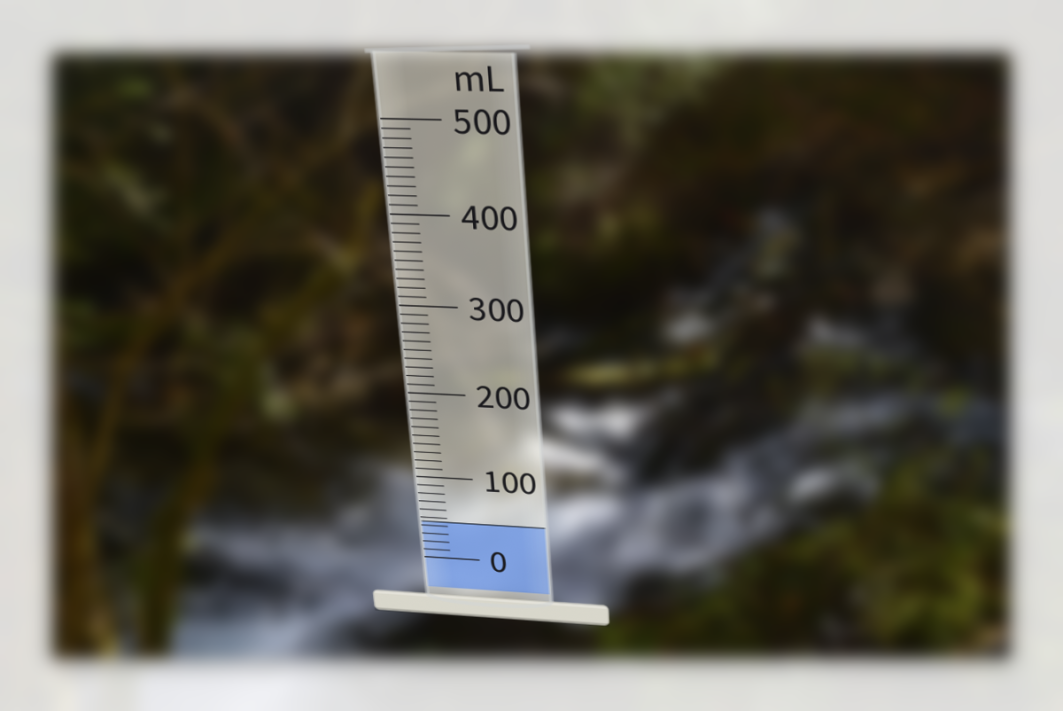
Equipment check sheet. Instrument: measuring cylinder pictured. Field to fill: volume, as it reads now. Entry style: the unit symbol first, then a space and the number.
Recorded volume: mL 45
